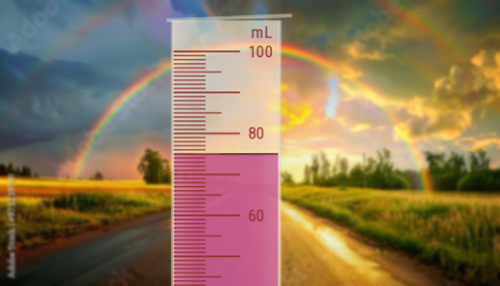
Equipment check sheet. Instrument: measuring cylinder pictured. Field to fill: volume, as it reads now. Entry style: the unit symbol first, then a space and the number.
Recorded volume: mL 75
